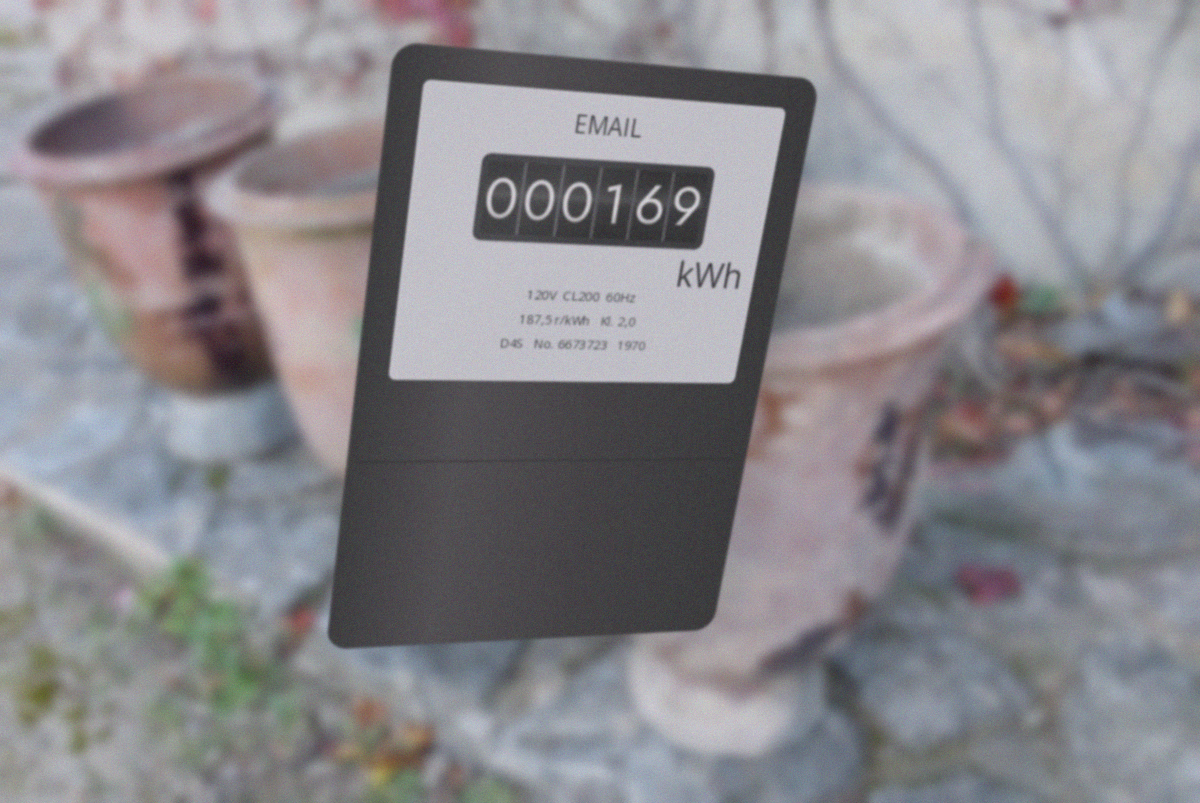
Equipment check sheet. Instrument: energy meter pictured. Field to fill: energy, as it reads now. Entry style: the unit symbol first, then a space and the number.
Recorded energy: kWh 169
